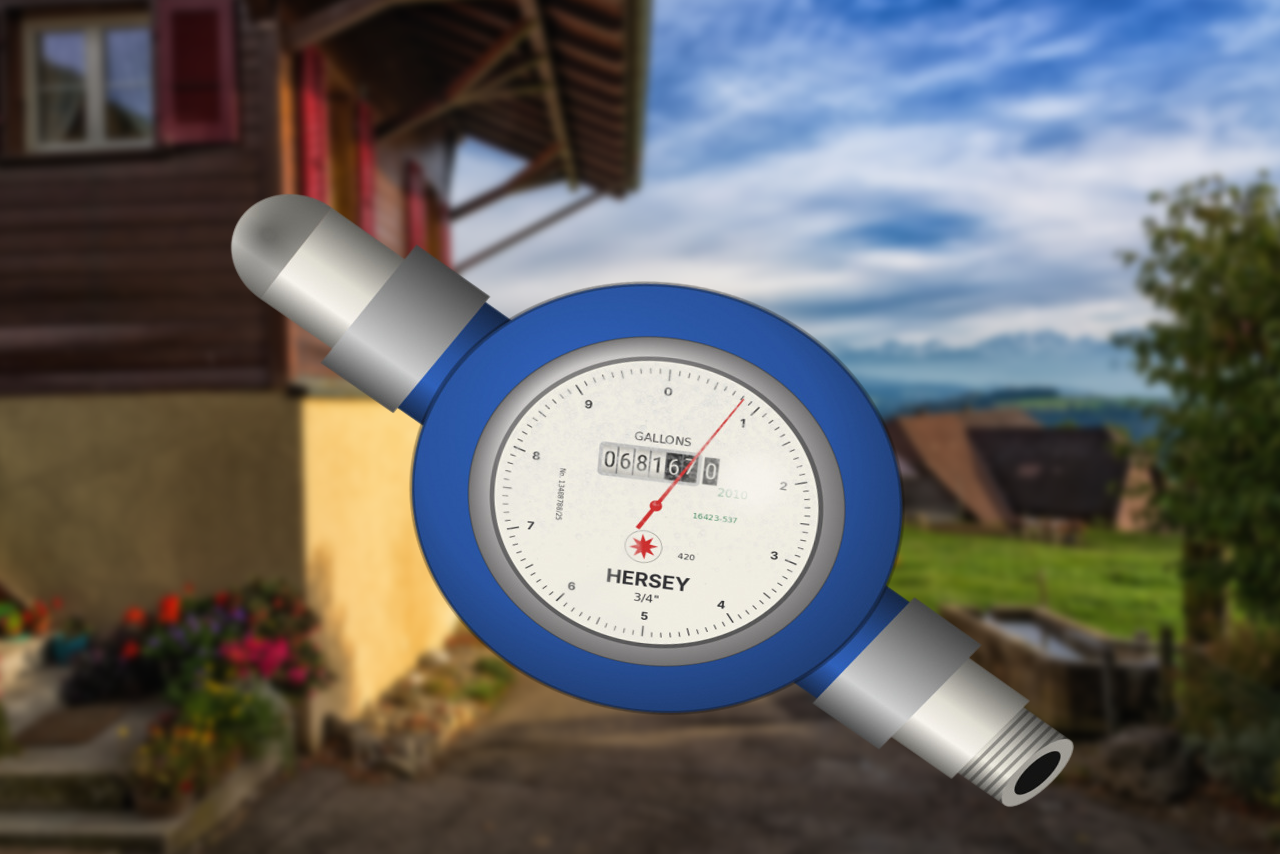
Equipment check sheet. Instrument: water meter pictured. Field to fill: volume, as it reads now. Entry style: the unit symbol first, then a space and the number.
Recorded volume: gal 681670.8
